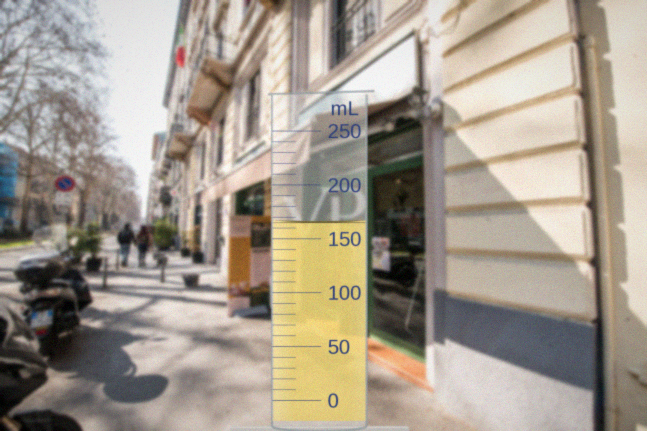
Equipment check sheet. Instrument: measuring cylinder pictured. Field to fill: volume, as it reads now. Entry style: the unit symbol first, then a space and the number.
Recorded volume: mL 165
